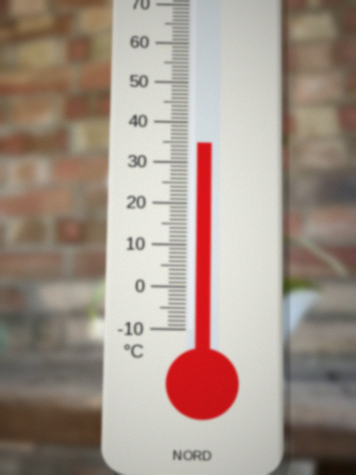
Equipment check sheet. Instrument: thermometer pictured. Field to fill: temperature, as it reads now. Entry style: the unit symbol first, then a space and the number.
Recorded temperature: °C 35
